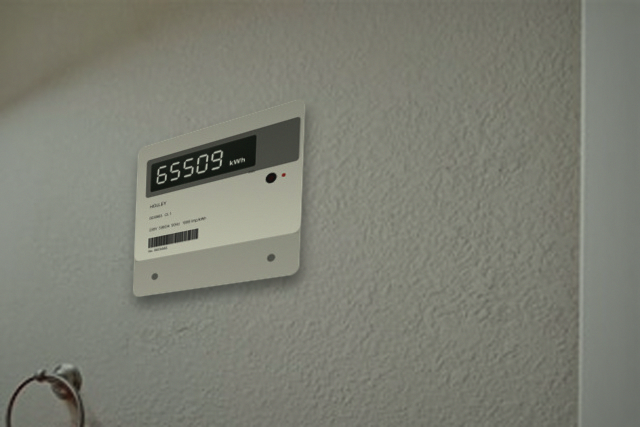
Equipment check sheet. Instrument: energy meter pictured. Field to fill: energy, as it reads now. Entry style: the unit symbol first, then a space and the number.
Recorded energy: kWh 65509
